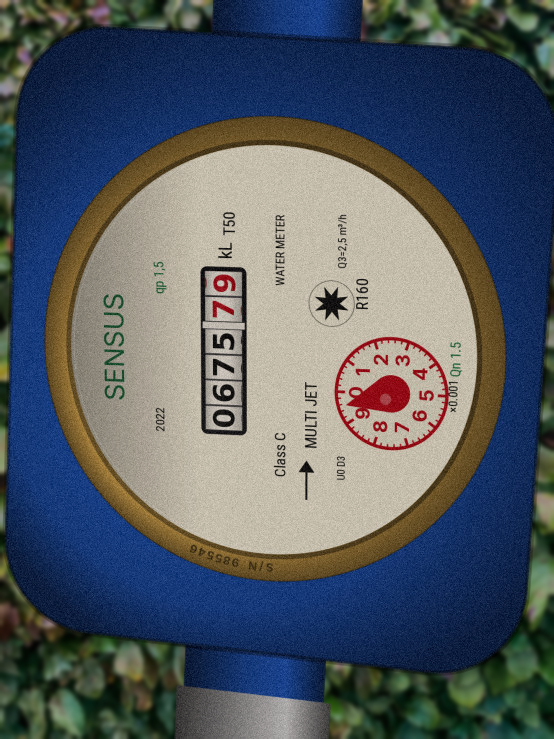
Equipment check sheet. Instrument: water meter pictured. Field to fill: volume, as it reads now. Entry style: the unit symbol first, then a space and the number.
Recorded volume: kL 675.789
